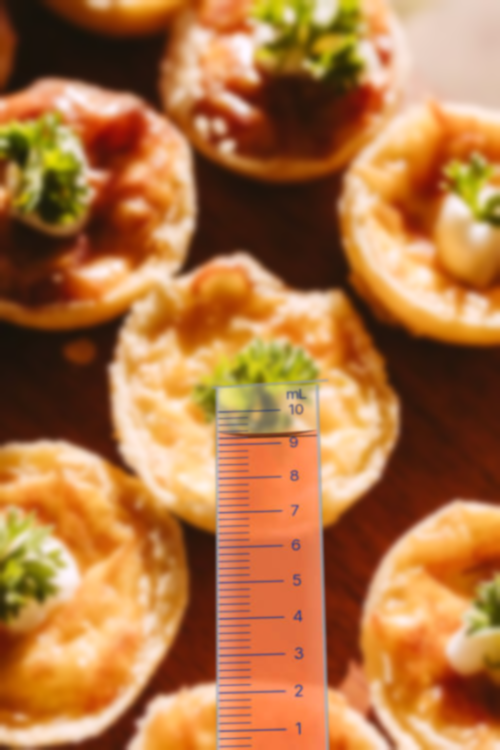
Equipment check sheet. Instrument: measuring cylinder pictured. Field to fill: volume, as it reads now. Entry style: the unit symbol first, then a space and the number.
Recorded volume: mL 9.2
